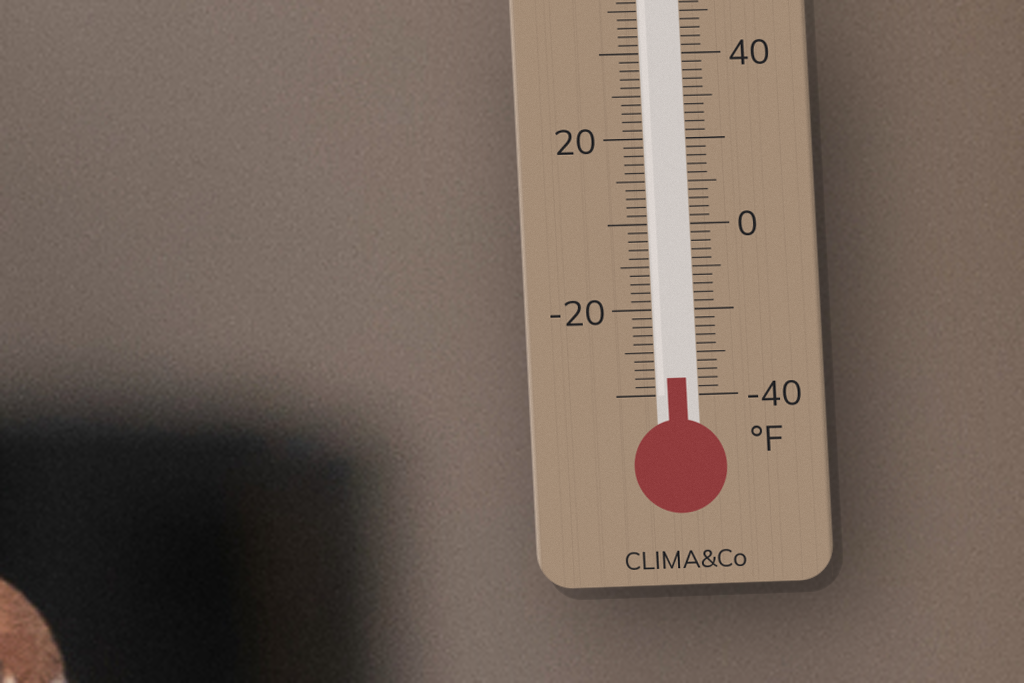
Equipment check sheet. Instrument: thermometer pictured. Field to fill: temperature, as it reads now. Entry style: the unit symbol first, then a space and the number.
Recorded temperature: °F -36
